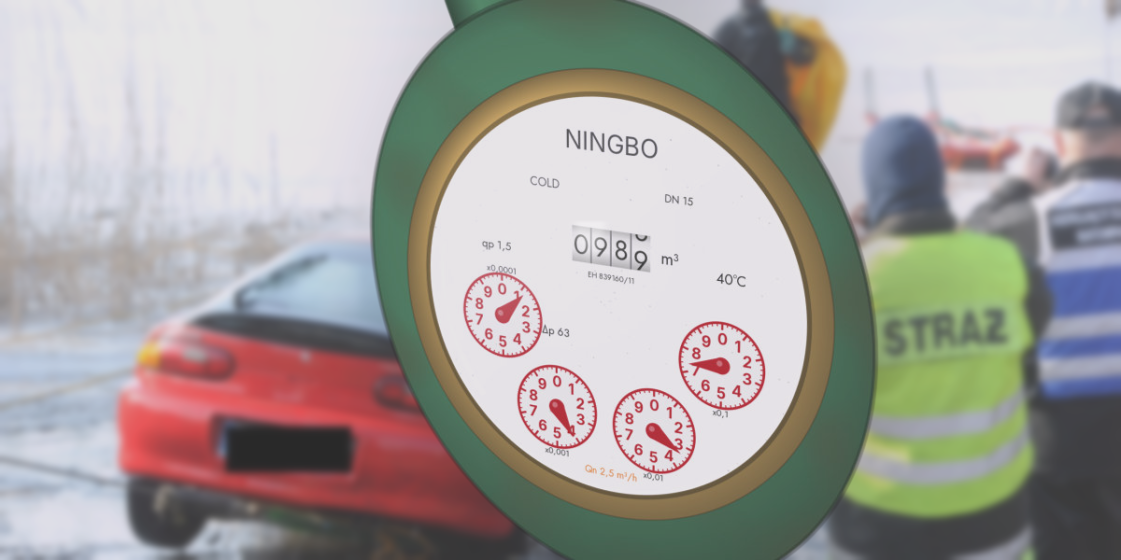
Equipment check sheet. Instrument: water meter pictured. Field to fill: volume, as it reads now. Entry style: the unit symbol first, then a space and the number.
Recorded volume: m³ 988.7341
